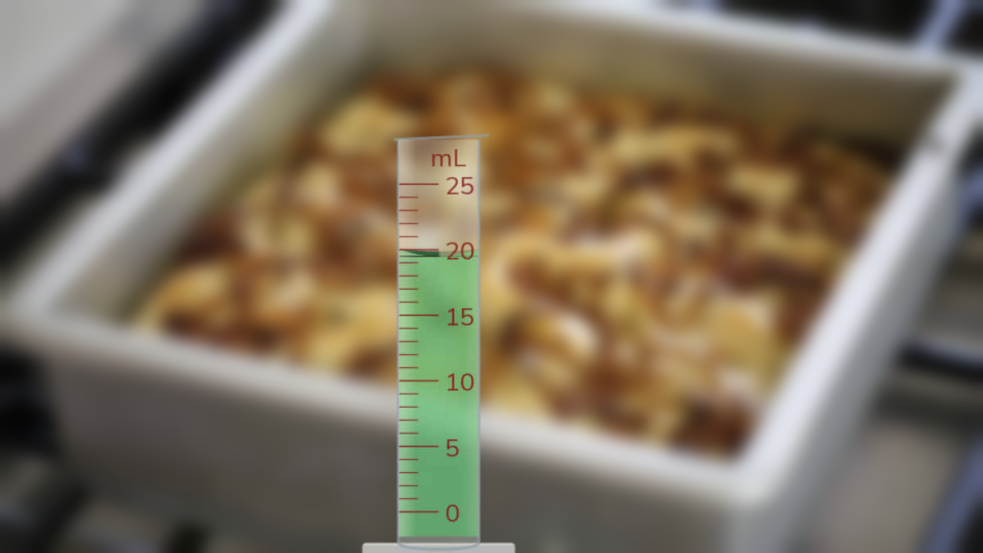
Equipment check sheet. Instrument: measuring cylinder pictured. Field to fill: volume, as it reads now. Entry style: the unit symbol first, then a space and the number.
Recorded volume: mL 19.5
